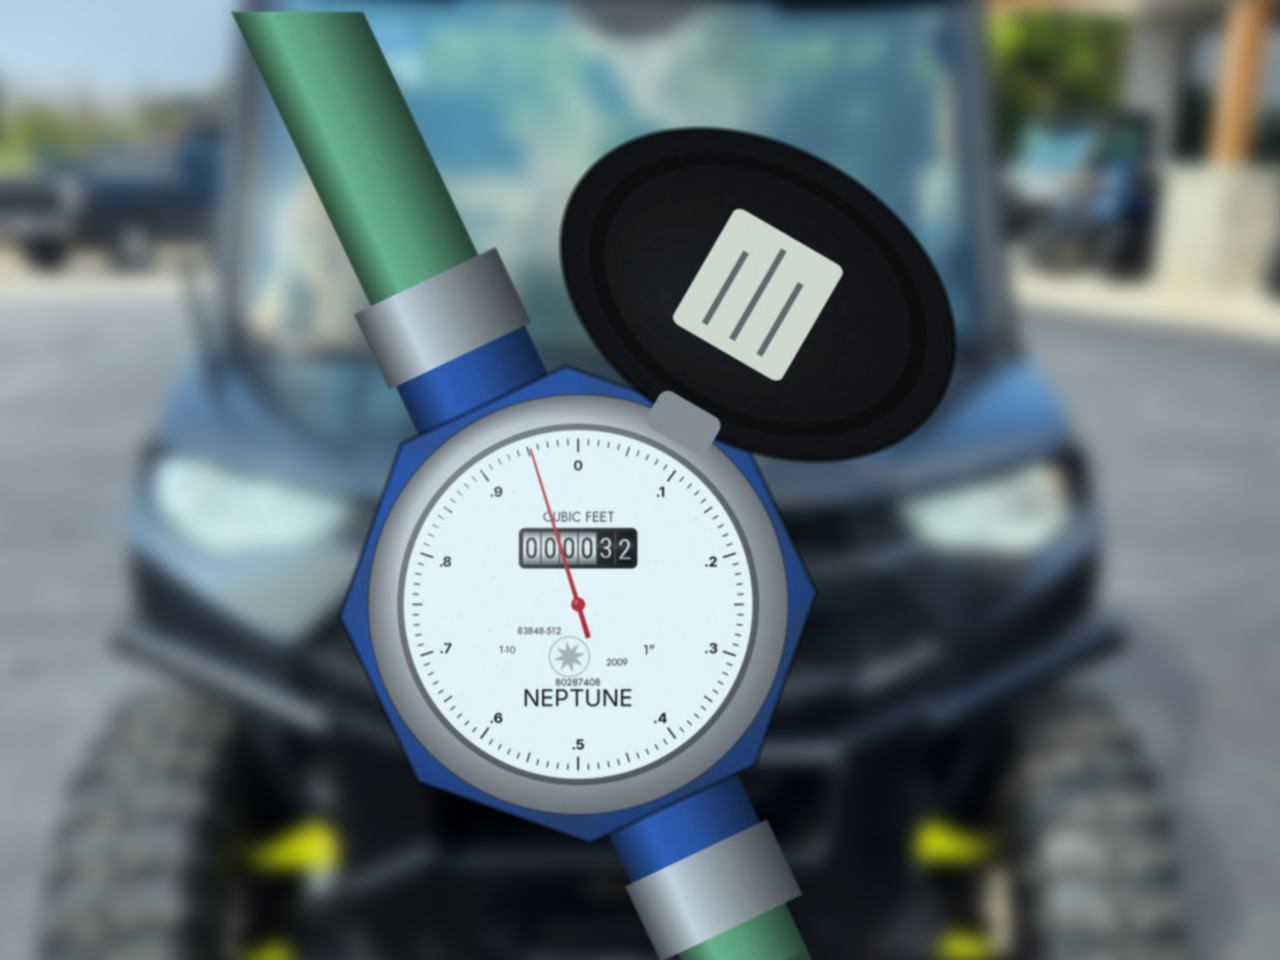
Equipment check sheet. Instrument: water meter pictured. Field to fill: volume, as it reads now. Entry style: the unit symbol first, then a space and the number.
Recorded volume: ft³ 31.95
